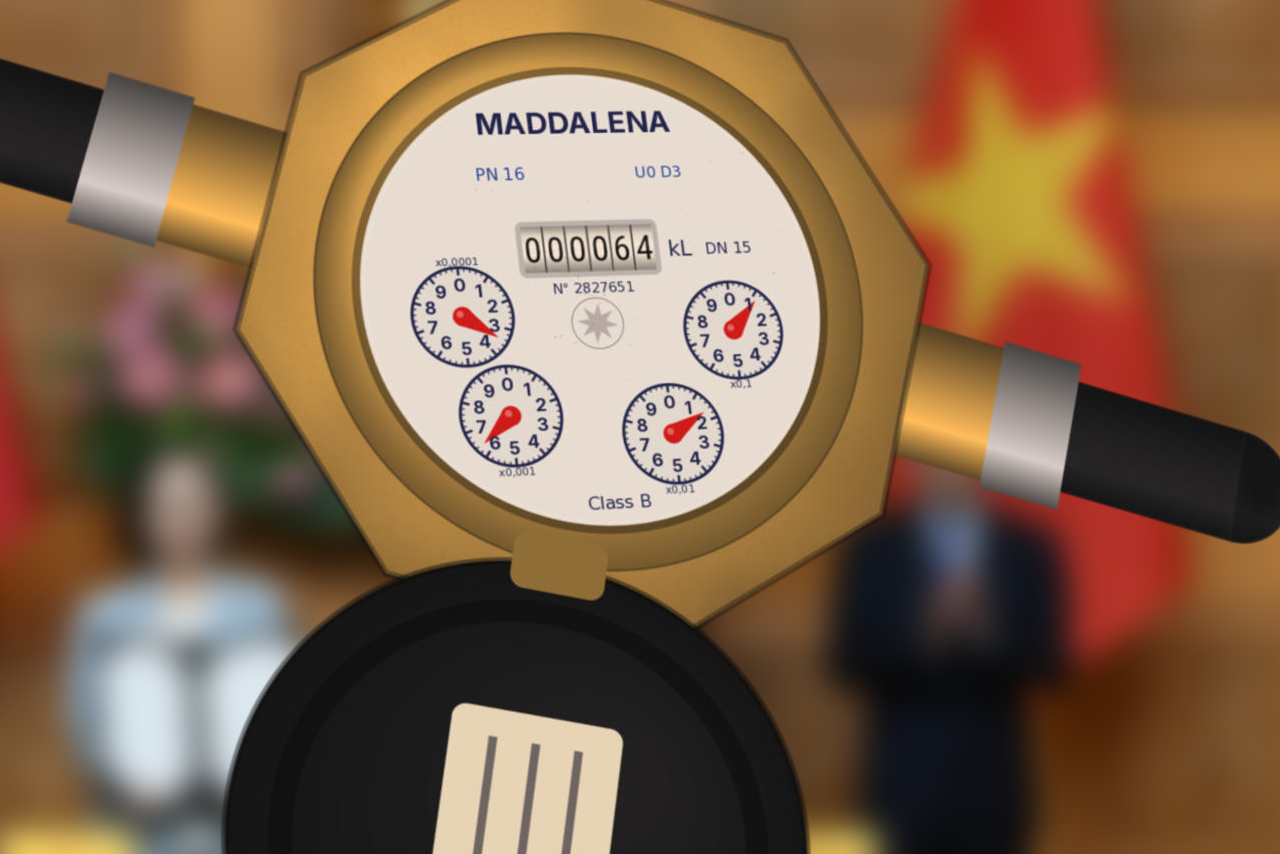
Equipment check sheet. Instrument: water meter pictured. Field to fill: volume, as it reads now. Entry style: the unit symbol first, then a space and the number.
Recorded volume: kL 64.1163
